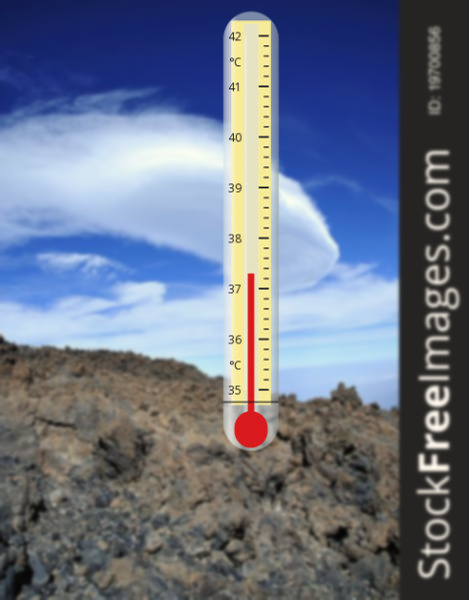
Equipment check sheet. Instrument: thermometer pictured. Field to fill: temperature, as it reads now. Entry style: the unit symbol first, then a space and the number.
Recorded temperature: °C 37.3
